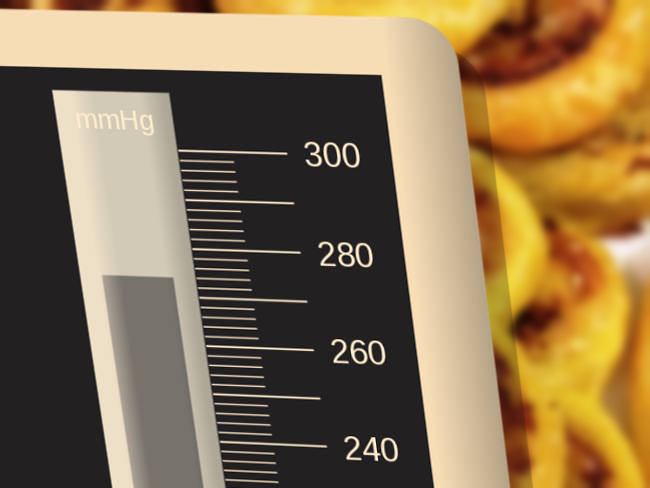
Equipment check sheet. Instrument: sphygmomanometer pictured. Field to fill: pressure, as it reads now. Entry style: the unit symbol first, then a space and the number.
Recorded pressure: mmHg 274
